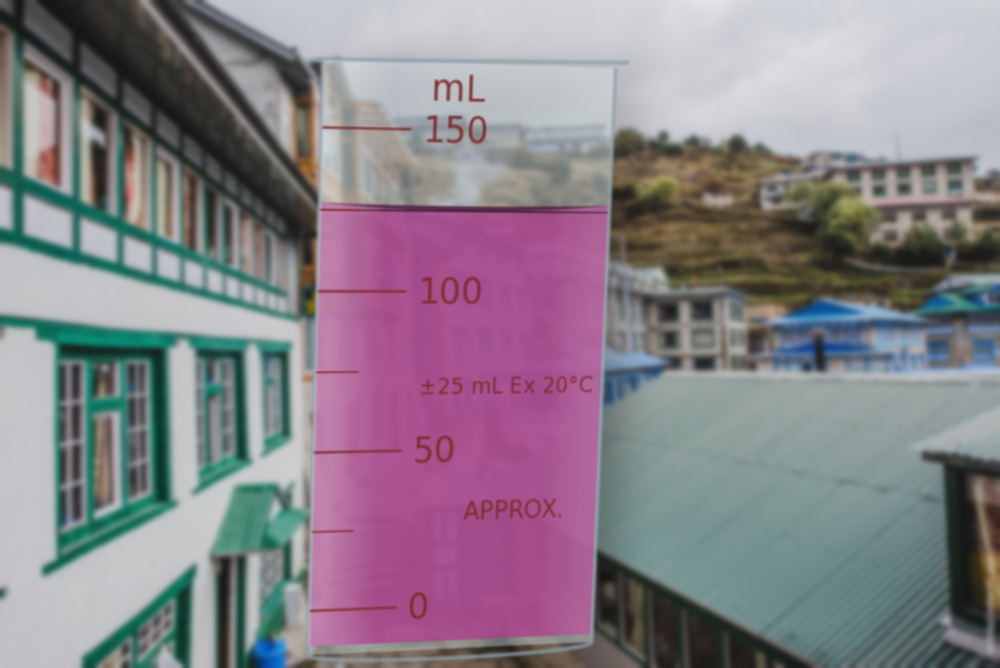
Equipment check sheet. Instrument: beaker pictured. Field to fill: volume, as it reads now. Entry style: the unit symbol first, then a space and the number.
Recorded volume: mL 125
